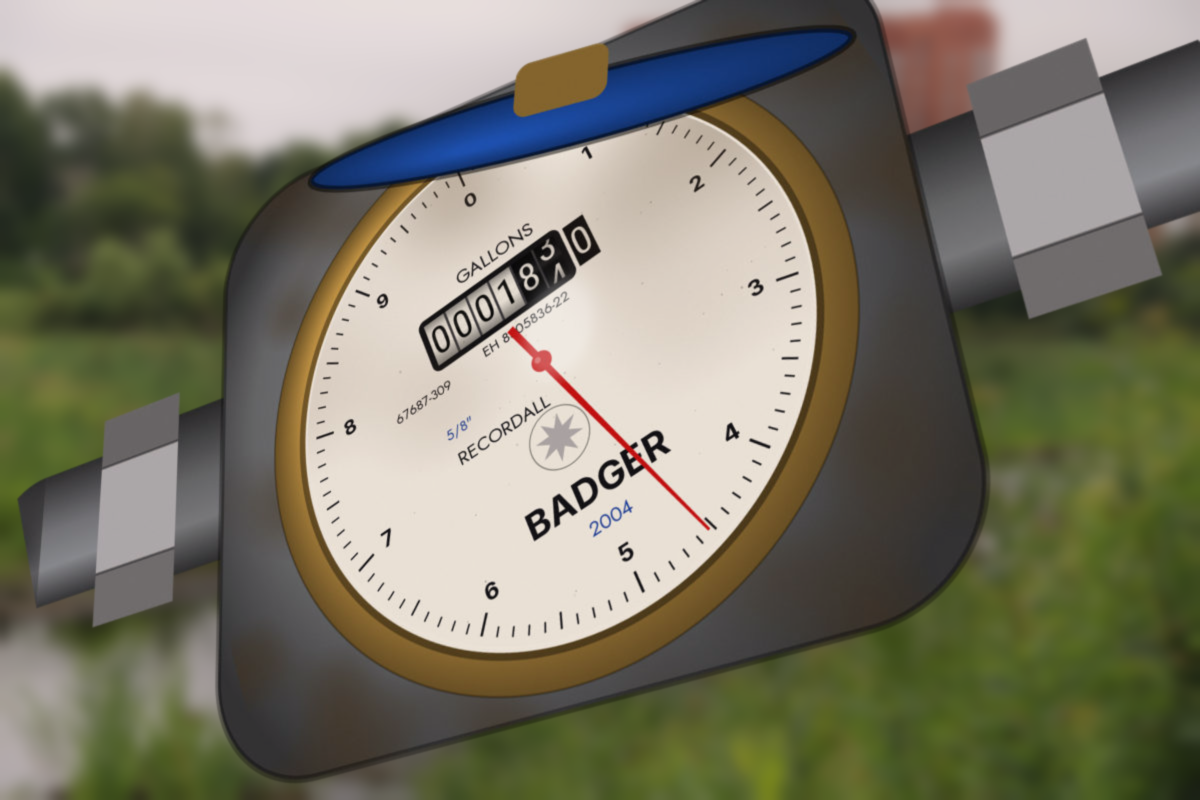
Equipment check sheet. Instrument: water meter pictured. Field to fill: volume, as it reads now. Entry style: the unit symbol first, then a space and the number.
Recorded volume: gal 1834.5
